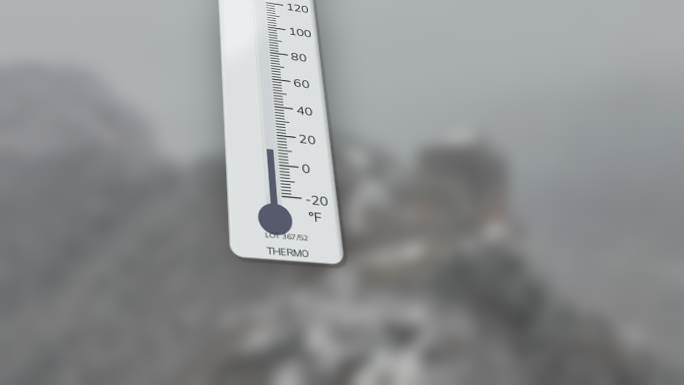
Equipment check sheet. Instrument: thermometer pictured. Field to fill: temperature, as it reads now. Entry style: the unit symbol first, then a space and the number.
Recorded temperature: °F 10
